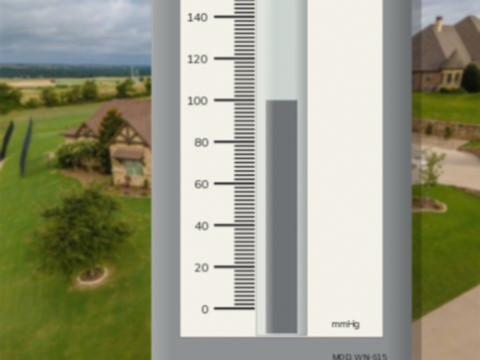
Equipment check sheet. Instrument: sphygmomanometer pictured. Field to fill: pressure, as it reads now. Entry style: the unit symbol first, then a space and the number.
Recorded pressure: mmHg 100
